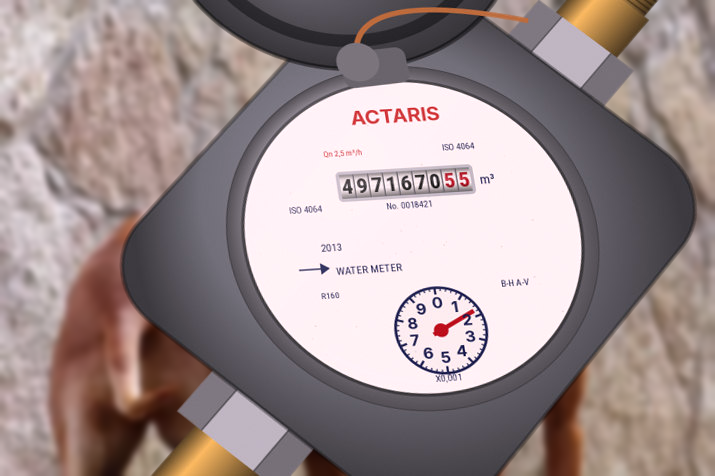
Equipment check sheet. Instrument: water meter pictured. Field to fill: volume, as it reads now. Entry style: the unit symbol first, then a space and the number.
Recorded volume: m³ 4971670.551
